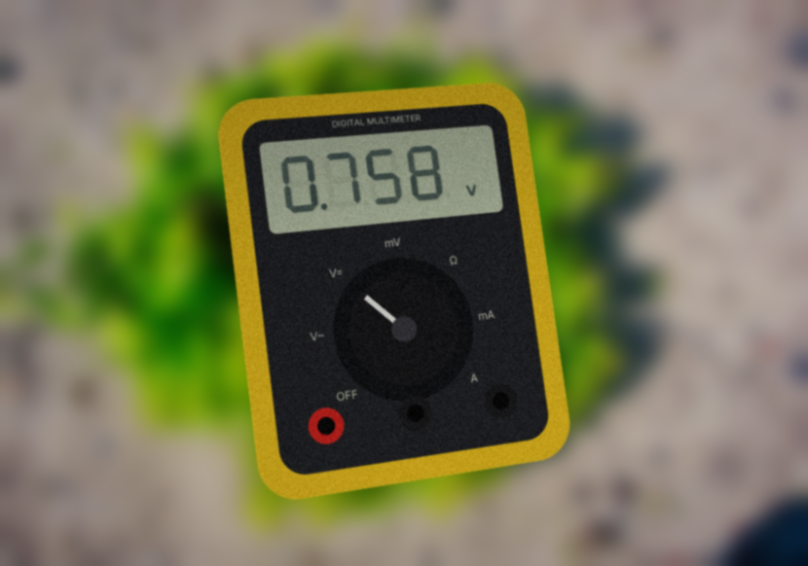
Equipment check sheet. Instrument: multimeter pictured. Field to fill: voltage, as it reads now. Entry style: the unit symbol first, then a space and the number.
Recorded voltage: V 0.758
